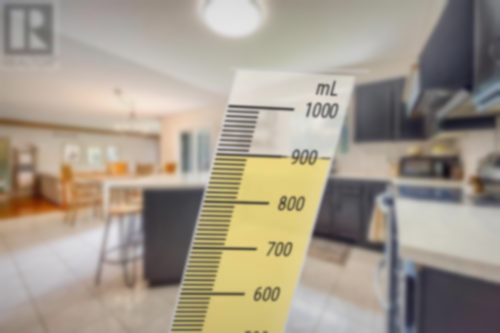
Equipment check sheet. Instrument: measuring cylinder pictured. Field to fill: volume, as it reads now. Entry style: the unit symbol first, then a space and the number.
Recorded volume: mL 900
